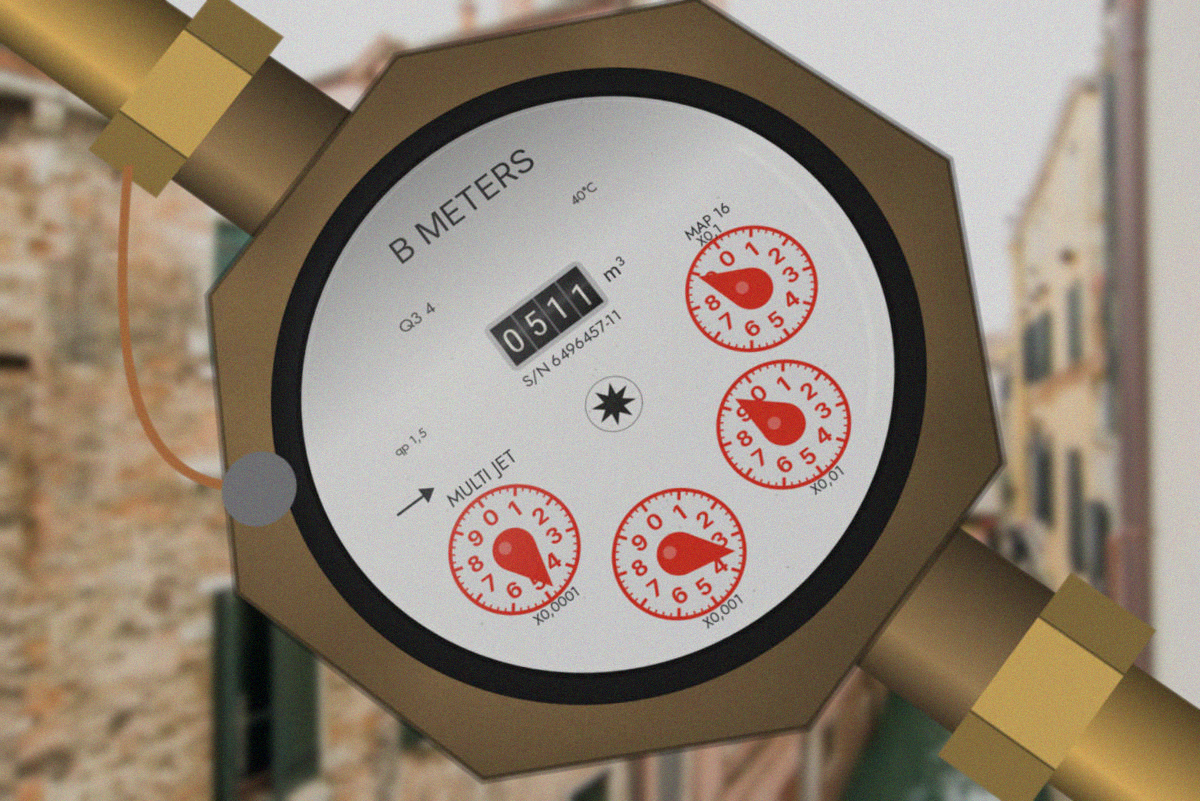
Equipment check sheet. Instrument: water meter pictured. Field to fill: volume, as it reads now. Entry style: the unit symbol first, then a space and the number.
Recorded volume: m³ 510.8934
